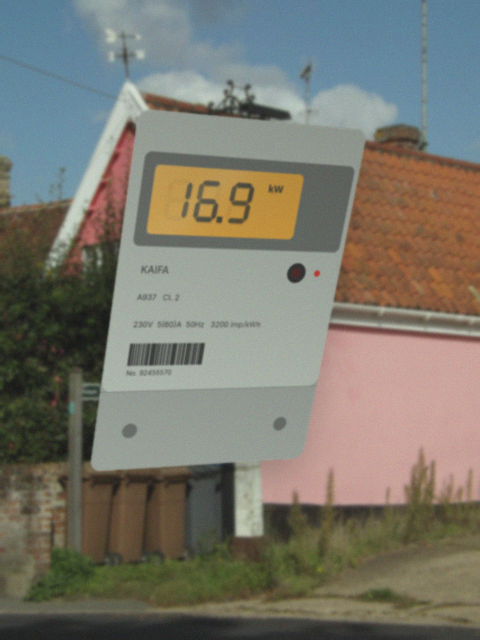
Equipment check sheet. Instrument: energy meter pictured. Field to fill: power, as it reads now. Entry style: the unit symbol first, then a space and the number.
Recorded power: kW 16.9
